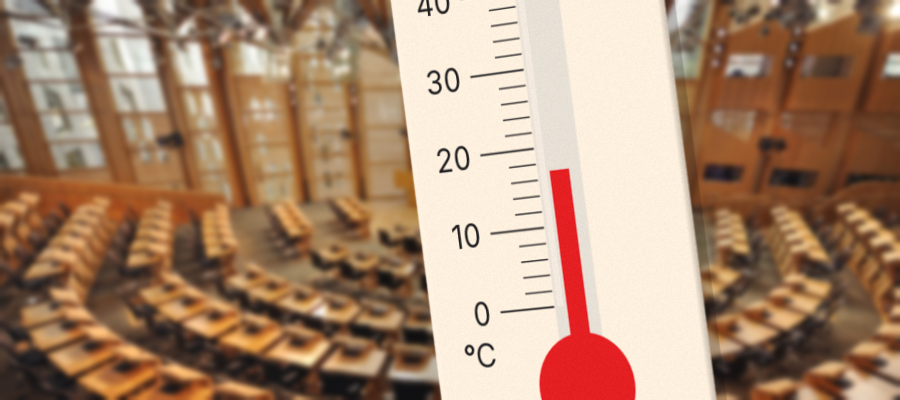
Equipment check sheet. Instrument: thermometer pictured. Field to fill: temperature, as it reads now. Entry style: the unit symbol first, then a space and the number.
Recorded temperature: °C 17
